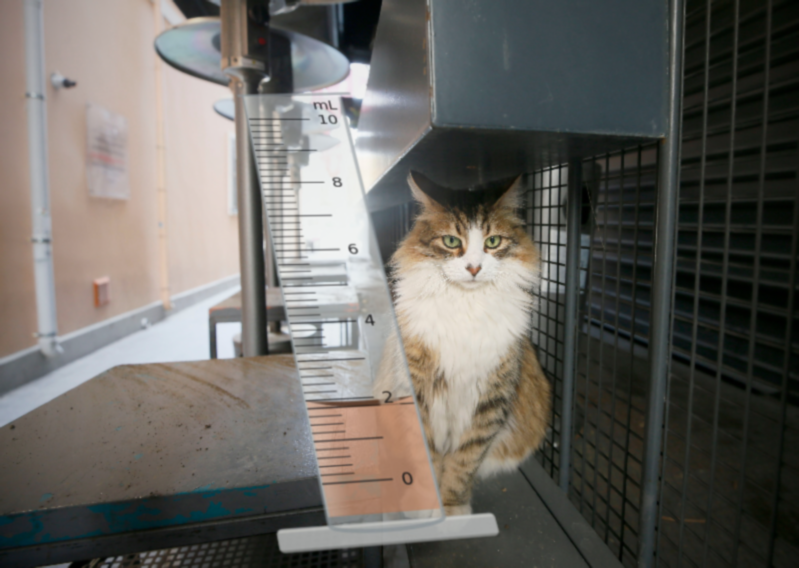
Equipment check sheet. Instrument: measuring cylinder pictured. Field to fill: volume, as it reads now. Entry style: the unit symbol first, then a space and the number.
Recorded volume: mL 1.8
